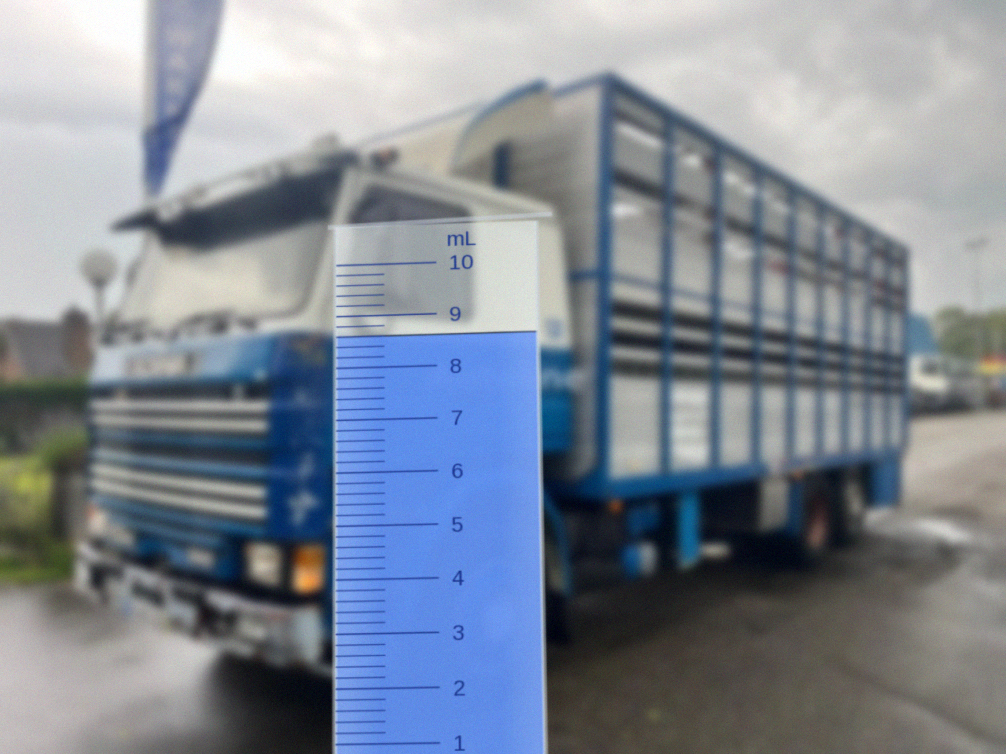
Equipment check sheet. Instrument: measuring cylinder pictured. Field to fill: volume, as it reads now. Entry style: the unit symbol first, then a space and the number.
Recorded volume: mL 8.6
